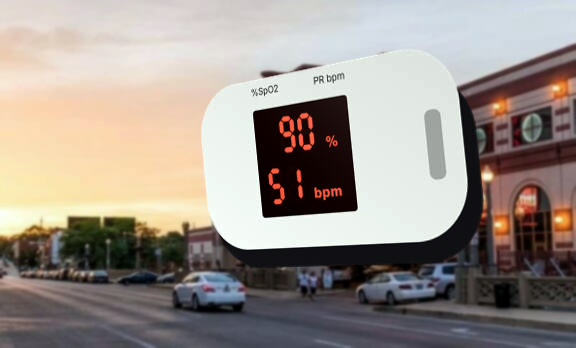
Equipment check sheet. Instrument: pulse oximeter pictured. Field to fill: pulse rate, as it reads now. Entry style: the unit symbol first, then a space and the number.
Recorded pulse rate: bpm 51
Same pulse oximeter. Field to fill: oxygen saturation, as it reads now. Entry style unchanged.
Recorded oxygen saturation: % 90
